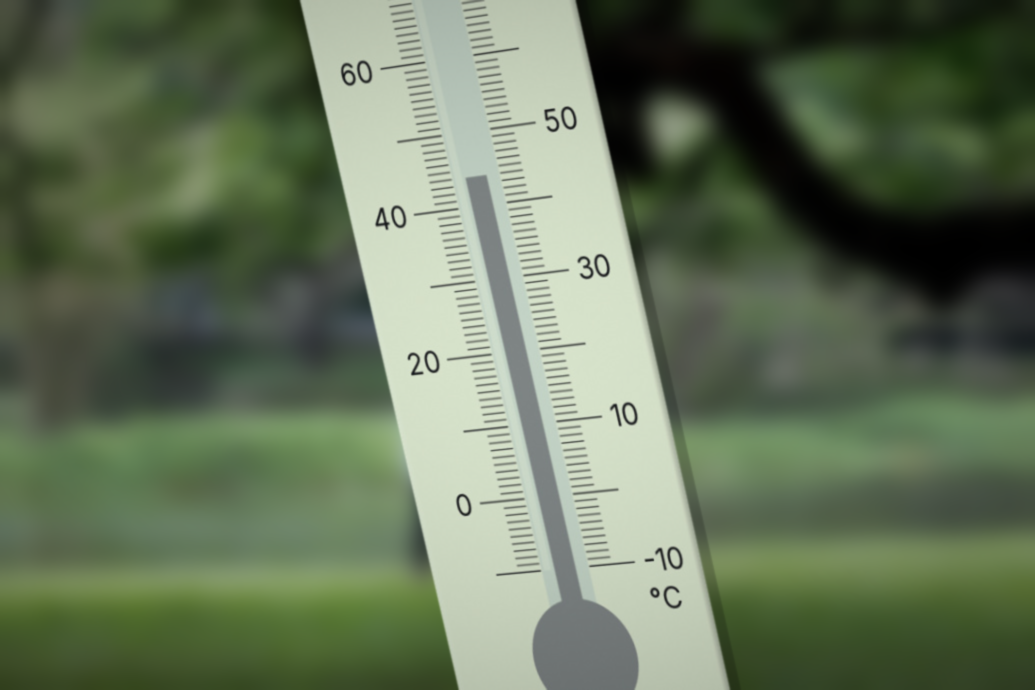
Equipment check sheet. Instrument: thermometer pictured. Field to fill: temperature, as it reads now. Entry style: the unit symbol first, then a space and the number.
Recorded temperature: °C 44
